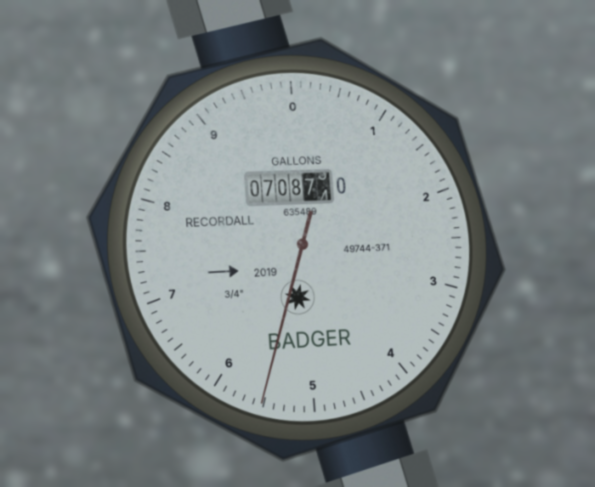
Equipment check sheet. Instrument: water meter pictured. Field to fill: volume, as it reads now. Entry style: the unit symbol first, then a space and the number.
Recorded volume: gal 708735.5
